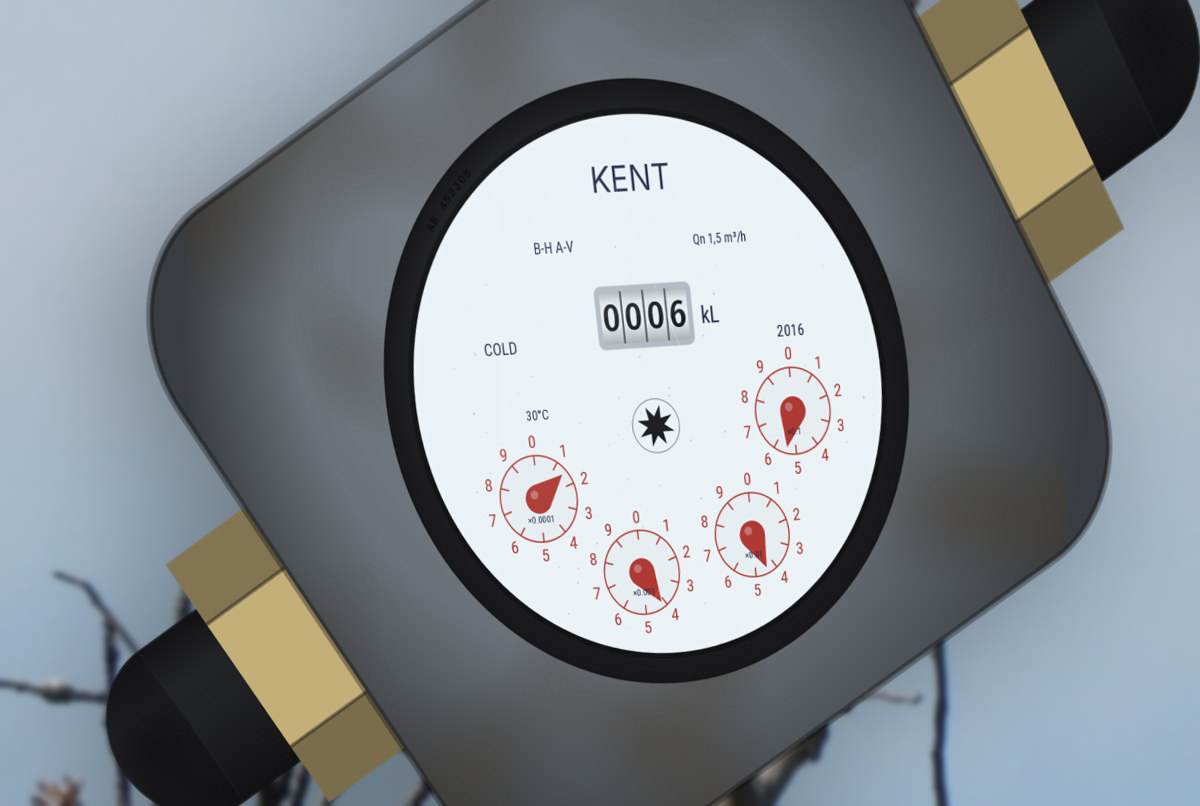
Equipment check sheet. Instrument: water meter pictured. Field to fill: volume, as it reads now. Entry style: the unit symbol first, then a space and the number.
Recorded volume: kL 6.5441
